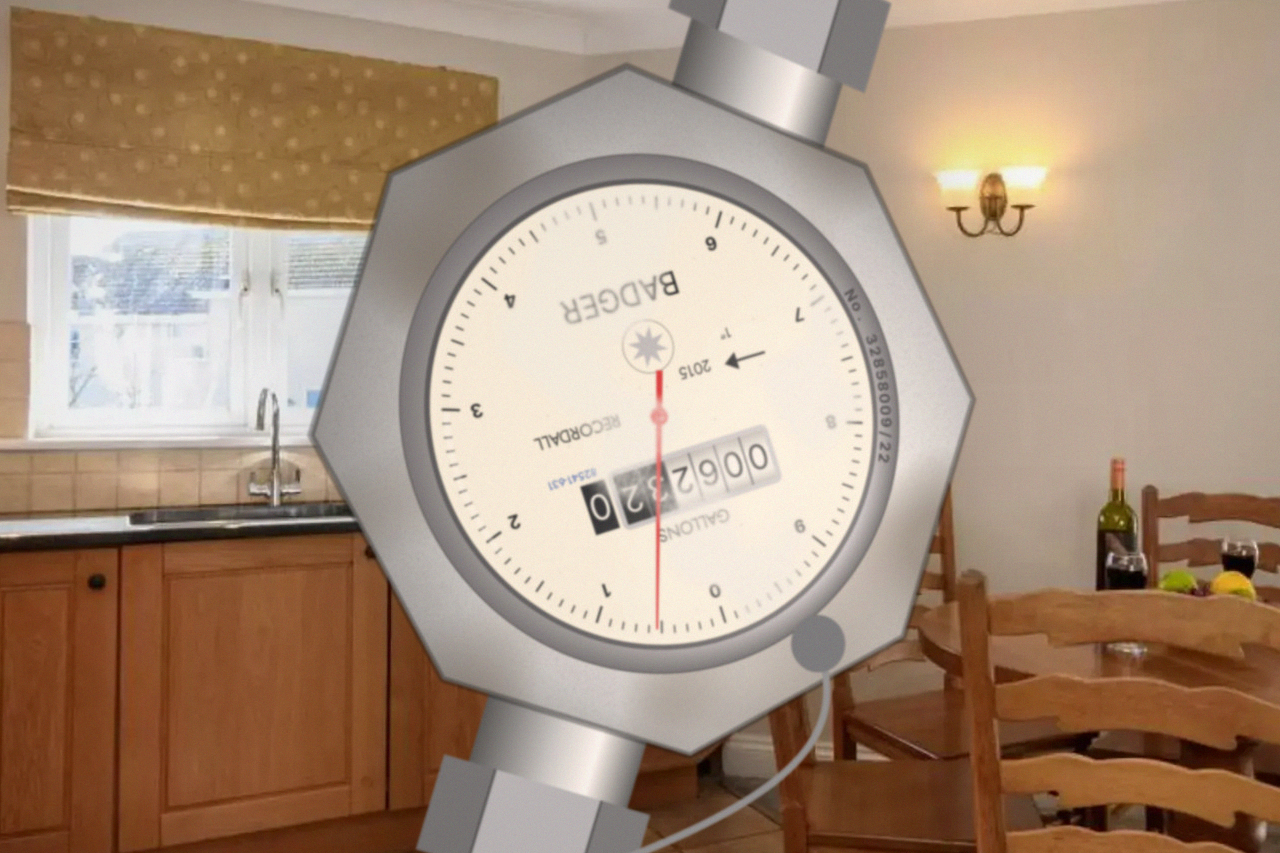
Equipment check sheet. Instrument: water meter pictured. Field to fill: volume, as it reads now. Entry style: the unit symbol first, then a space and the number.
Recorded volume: gal 62320.5
